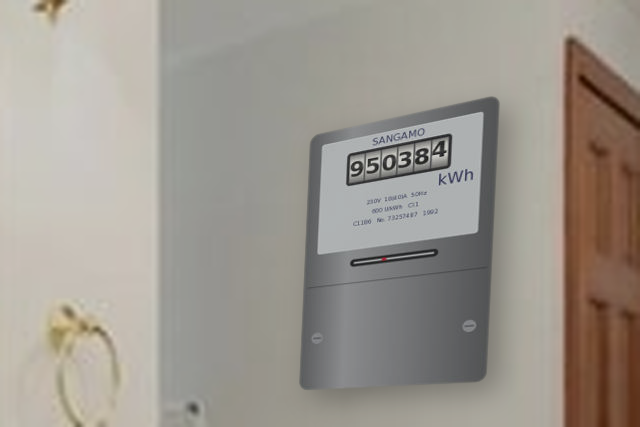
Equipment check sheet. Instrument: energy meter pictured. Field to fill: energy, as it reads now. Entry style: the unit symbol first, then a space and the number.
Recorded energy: kWh 950384
